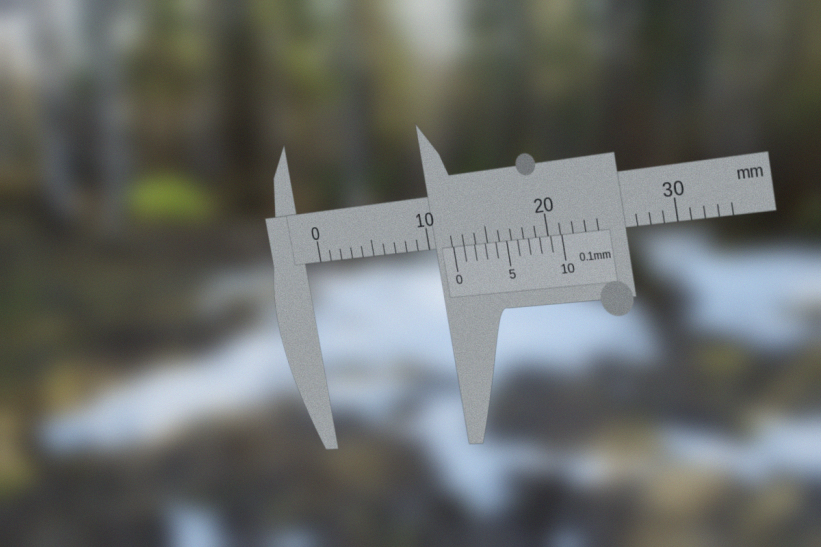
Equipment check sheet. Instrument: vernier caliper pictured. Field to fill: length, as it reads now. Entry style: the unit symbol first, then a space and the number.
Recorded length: mm 12.1
